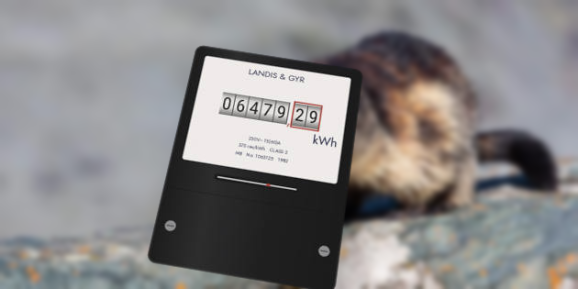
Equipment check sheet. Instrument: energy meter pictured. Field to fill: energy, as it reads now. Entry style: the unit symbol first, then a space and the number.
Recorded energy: kWh 6479.29
